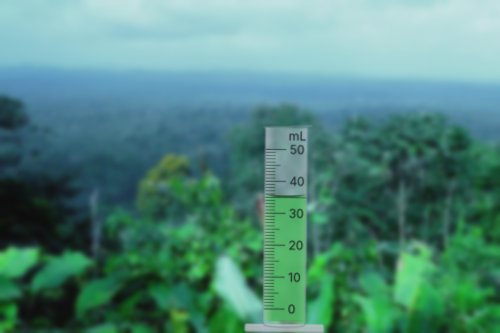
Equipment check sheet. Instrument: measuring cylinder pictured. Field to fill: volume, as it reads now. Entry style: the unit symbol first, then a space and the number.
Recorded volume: mL 35
